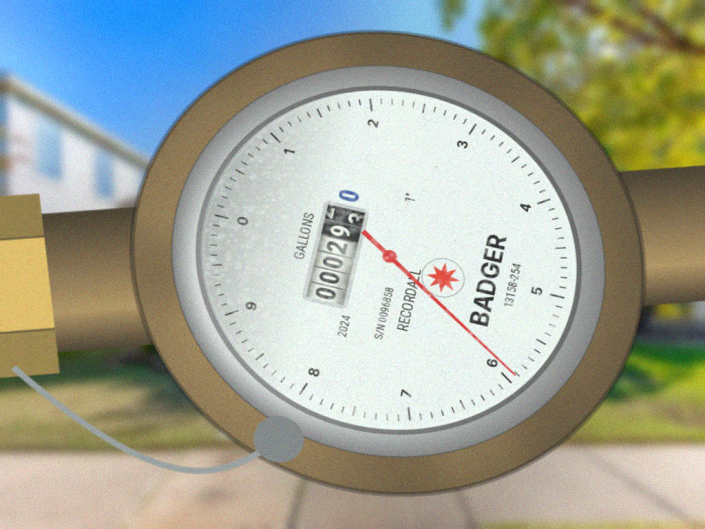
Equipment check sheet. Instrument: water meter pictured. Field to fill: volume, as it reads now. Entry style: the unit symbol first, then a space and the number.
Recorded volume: gal 2925.9
